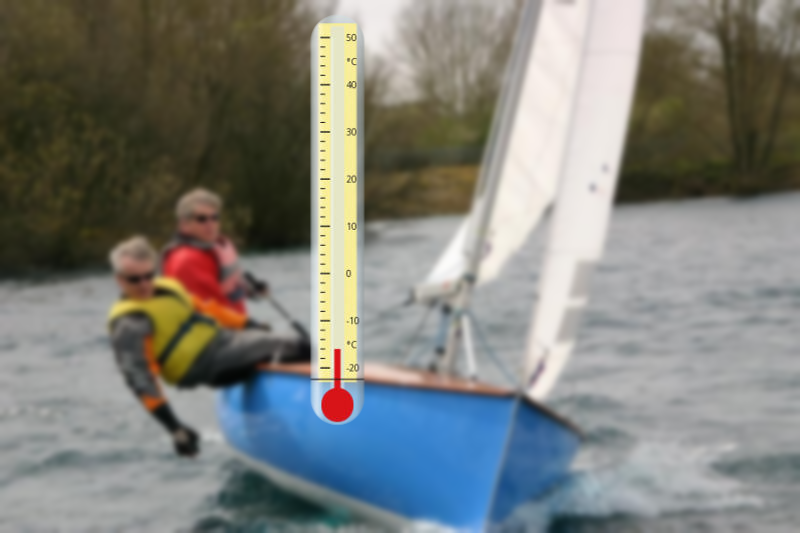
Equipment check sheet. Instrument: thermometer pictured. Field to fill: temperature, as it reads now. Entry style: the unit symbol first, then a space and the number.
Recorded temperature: °C -16
